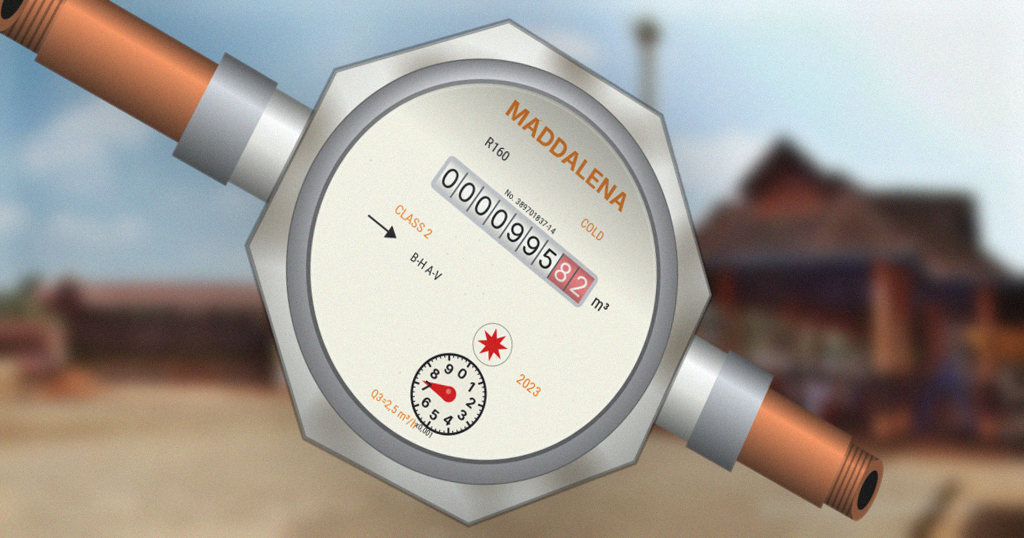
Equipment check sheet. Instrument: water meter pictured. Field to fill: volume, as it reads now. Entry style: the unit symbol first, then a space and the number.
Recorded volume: m³ 995.827
